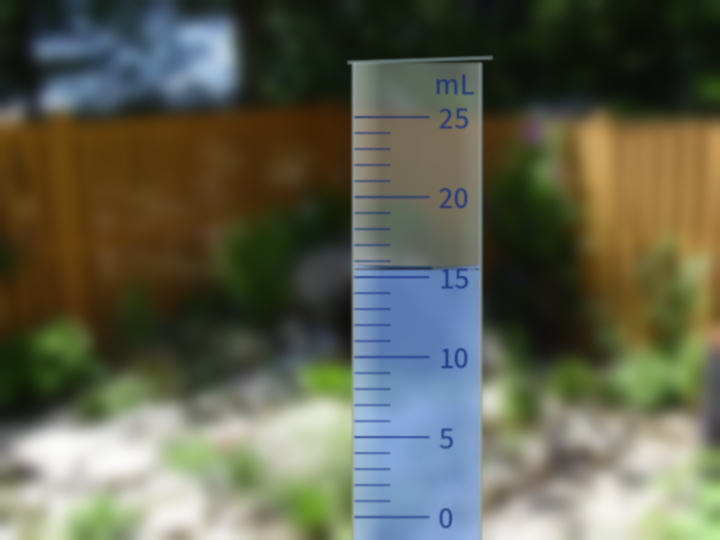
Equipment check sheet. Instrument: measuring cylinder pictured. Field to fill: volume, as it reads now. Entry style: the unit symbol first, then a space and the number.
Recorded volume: mL 15.5
